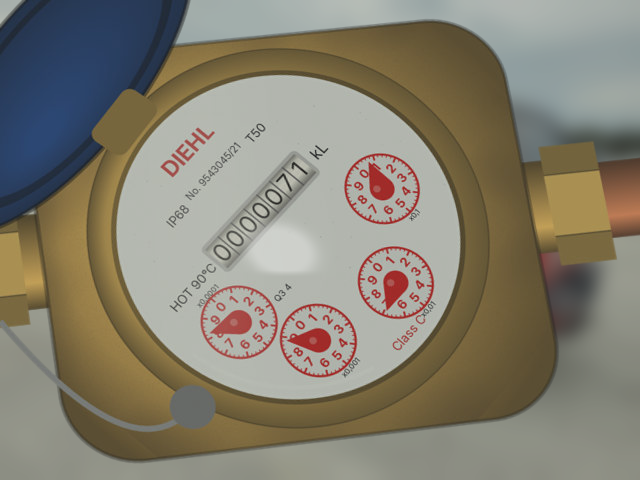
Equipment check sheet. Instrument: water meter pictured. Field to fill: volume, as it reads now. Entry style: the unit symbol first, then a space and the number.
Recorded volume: kL 71.0688
